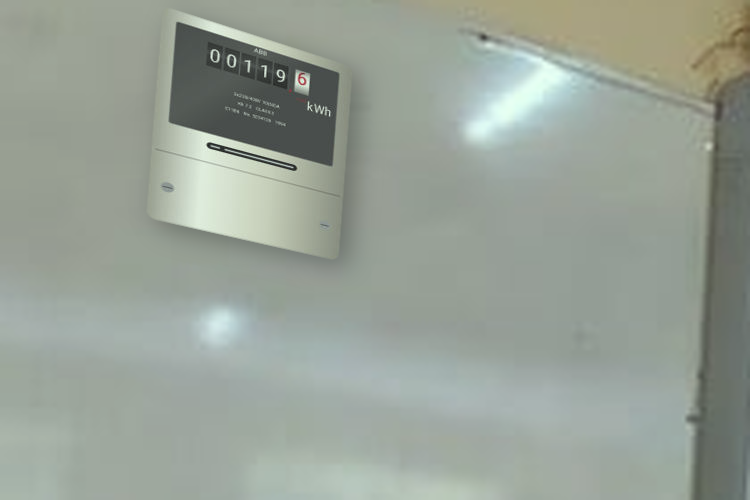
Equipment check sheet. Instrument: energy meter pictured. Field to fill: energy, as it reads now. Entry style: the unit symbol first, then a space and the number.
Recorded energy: kWh 119.6
